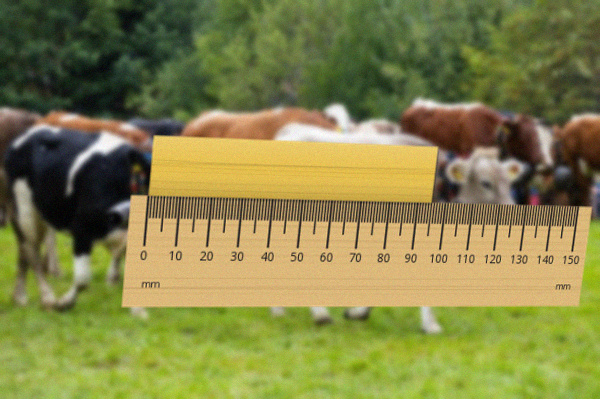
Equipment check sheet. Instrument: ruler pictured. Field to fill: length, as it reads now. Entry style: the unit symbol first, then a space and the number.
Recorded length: mm 95
